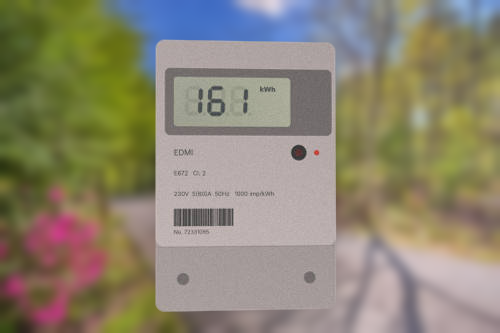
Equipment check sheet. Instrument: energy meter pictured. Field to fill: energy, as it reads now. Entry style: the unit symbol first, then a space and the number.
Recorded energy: kWh 161
